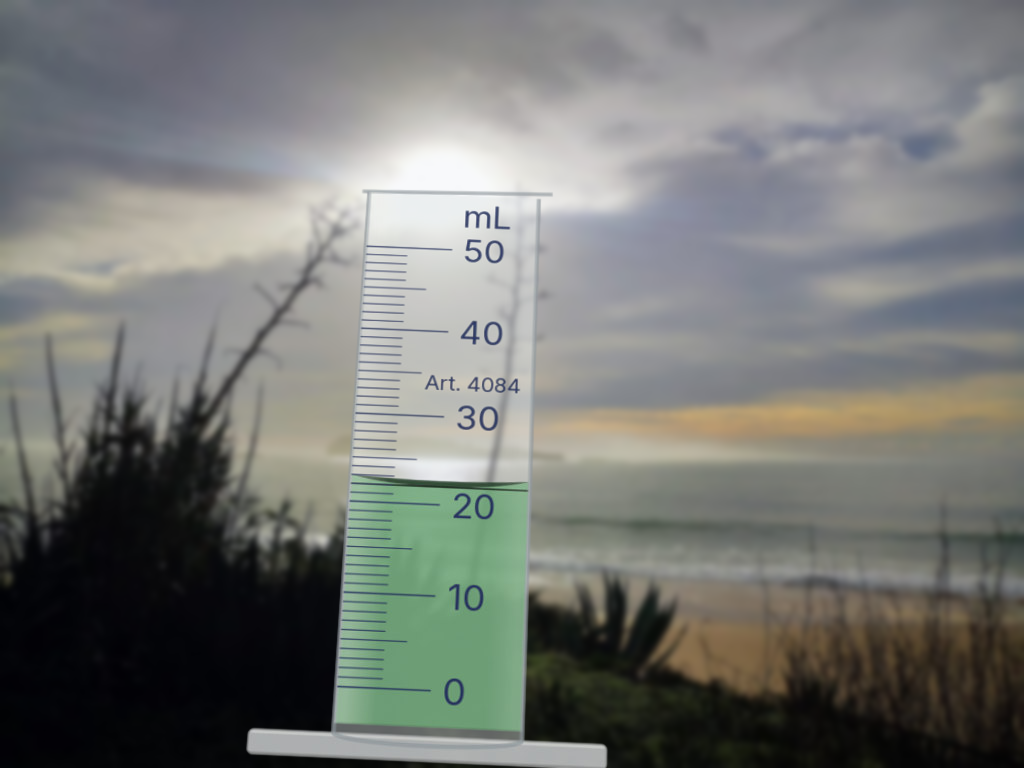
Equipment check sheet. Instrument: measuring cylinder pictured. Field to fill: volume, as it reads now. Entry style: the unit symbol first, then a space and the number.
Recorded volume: mL 22
